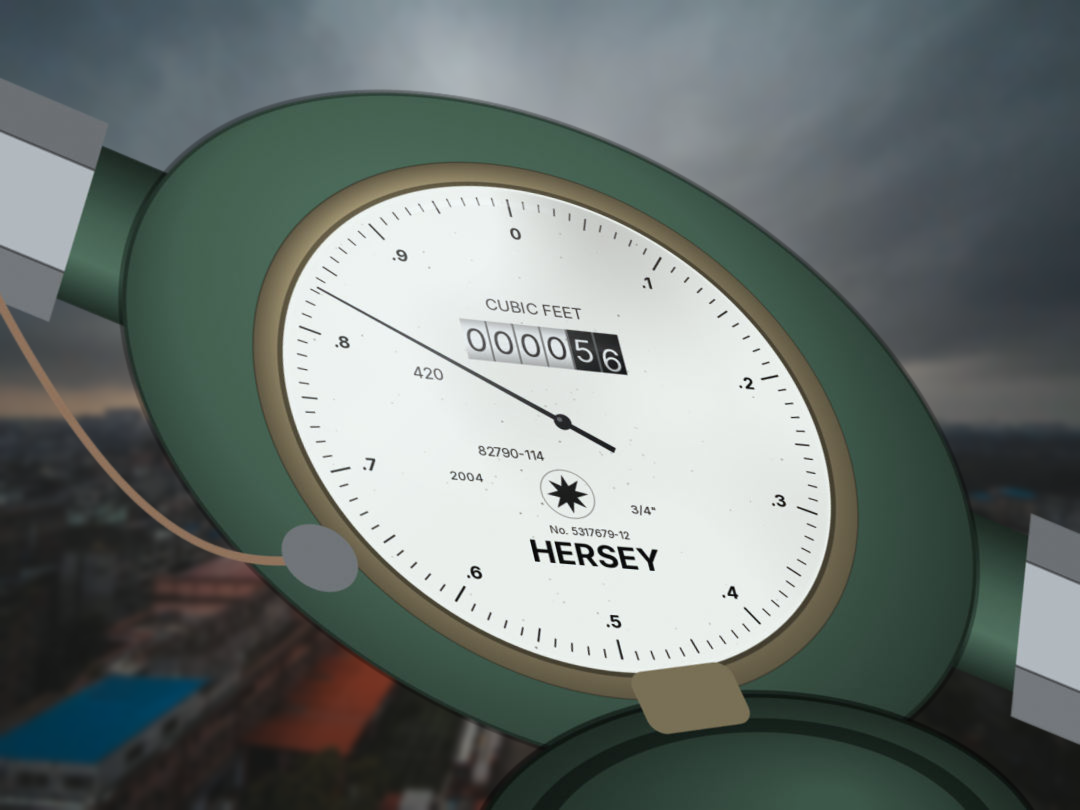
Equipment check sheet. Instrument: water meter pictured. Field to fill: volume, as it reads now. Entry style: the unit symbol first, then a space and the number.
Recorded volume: ft³ 55.83
